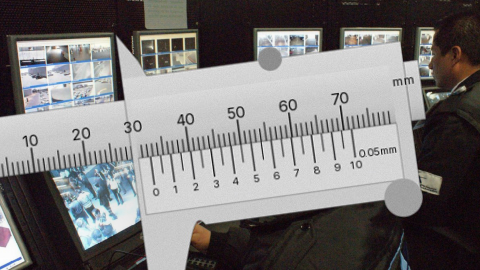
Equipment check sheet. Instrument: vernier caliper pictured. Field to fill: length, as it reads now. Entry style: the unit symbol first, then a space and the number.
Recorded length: mm 32.5
